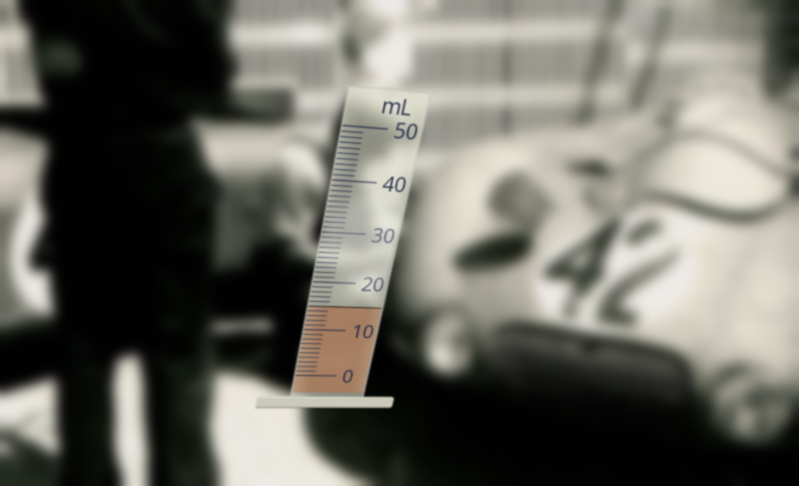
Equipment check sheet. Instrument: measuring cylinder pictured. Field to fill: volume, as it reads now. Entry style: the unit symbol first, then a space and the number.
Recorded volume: mL 15
